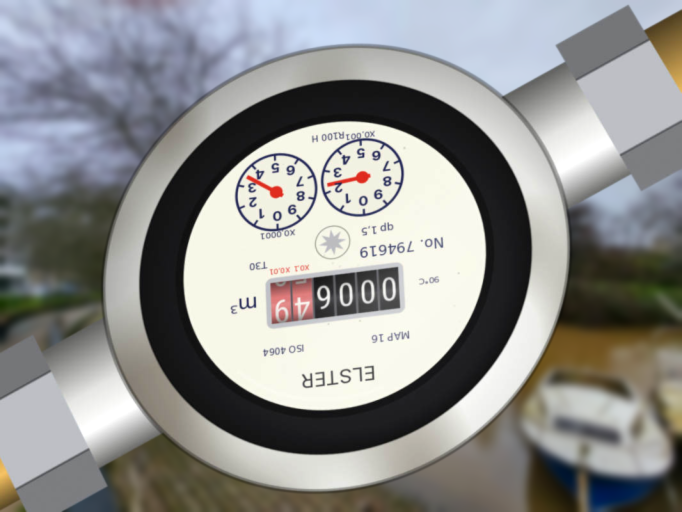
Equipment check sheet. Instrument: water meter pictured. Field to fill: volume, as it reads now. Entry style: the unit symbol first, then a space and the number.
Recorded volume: m³ 6.4923
